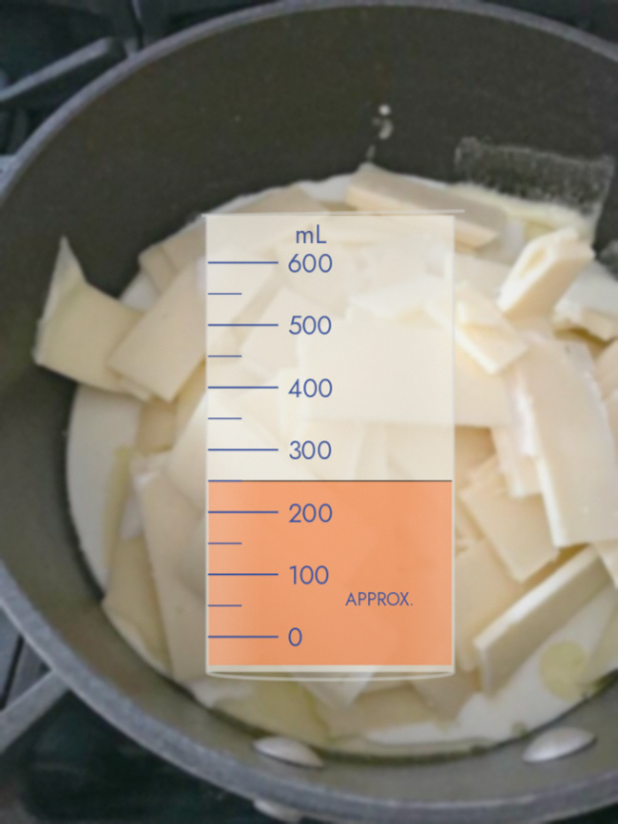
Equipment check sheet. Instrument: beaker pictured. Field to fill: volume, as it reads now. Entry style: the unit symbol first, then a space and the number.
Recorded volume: mL 250
